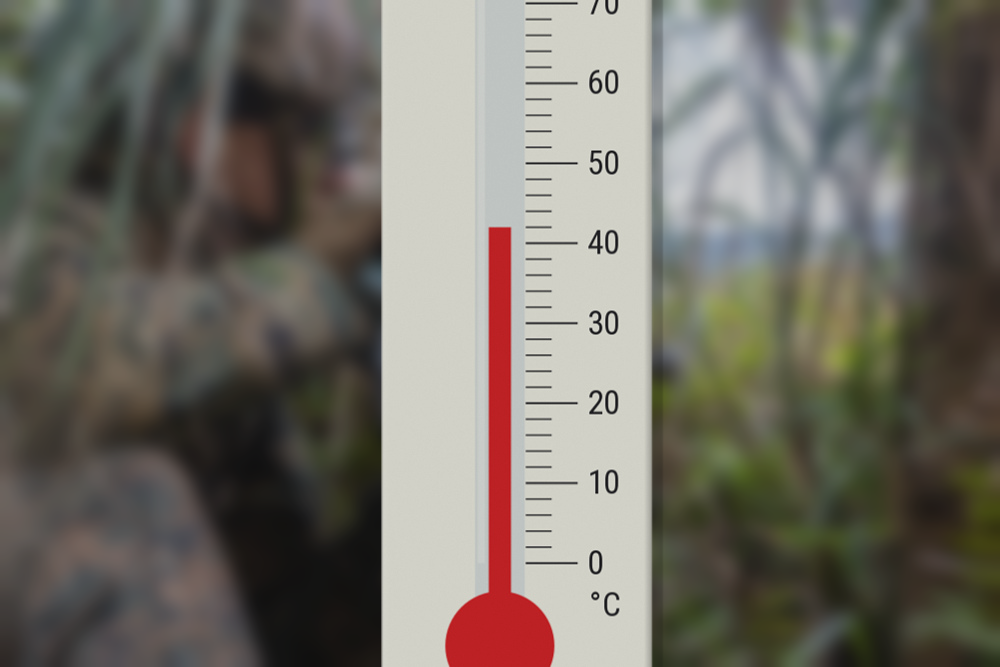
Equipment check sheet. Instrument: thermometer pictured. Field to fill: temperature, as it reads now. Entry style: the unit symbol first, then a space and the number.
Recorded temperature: °C 42
